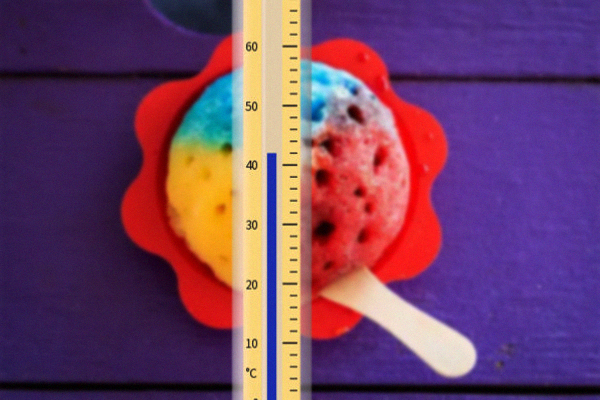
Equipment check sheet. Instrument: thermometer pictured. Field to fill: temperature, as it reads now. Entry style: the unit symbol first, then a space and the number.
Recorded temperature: °C 42
